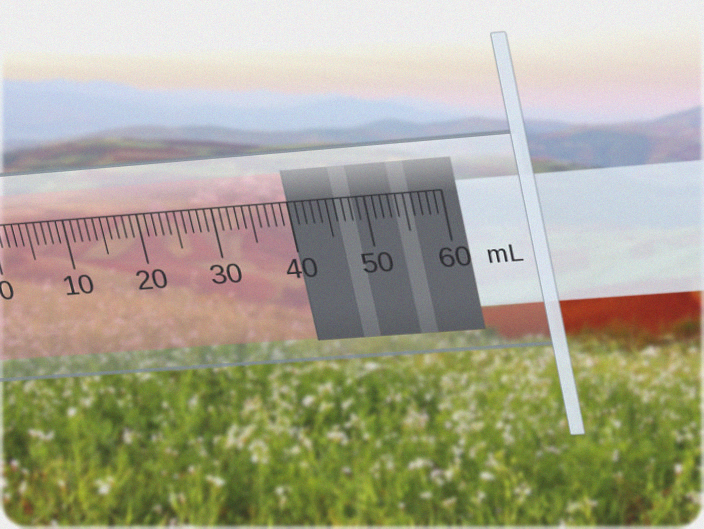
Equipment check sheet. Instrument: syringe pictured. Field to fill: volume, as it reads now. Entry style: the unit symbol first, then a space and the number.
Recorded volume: mL 40
